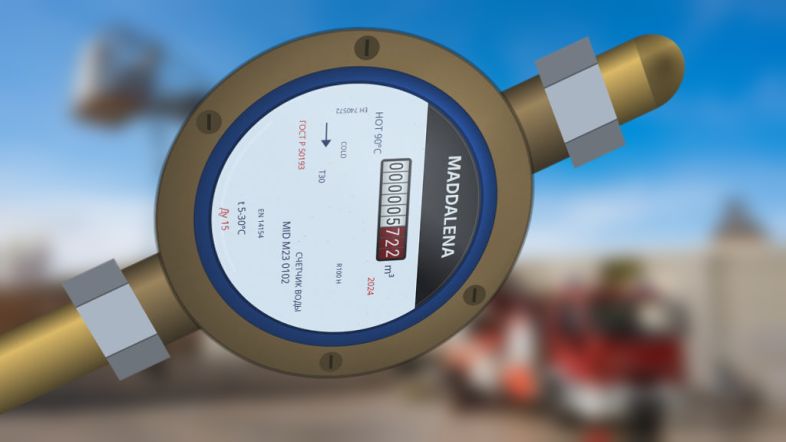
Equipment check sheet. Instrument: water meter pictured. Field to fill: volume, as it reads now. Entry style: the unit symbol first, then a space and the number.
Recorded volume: m³ 5.722
